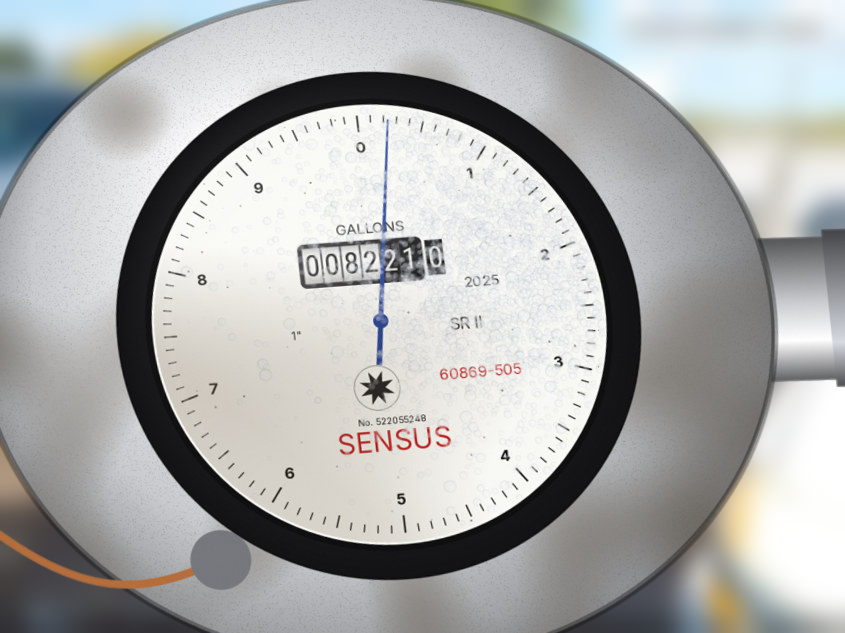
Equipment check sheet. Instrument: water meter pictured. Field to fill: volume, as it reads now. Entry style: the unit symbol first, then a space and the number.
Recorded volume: gal 82210.2
